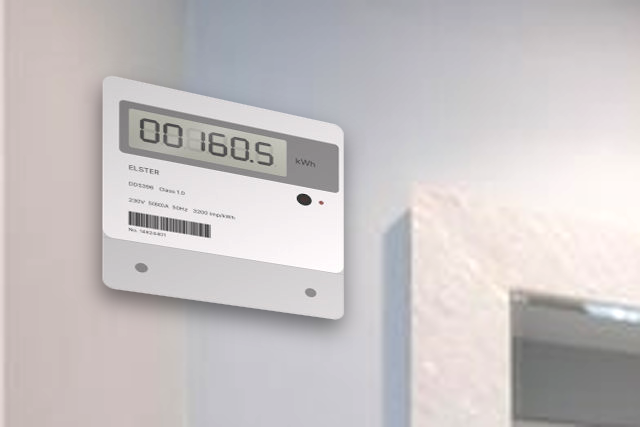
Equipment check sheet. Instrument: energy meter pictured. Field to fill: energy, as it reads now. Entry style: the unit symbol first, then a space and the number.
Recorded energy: kWh 160.5
